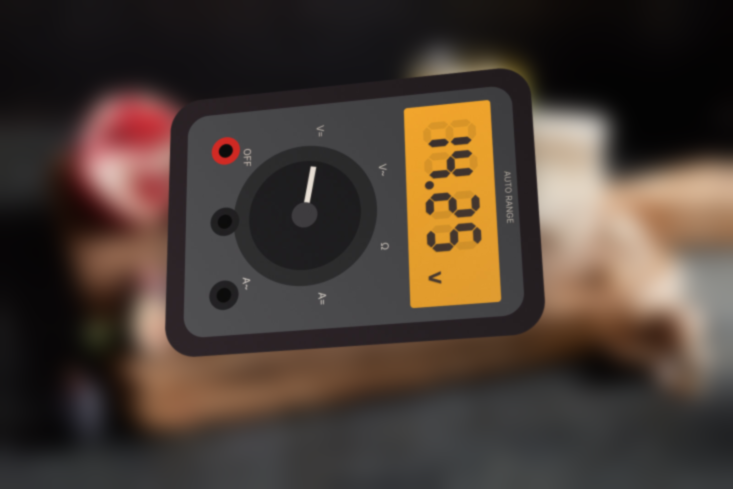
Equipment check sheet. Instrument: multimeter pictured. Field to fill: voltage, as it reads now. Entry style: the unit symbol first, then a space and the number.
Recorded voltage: V 14.25
